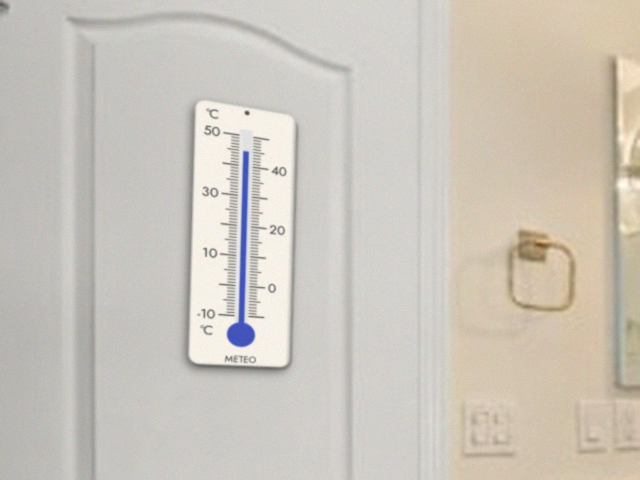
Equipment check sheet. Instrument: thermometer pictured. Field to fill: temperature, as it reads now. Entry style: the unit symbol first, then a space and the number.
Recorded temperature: °C 45
